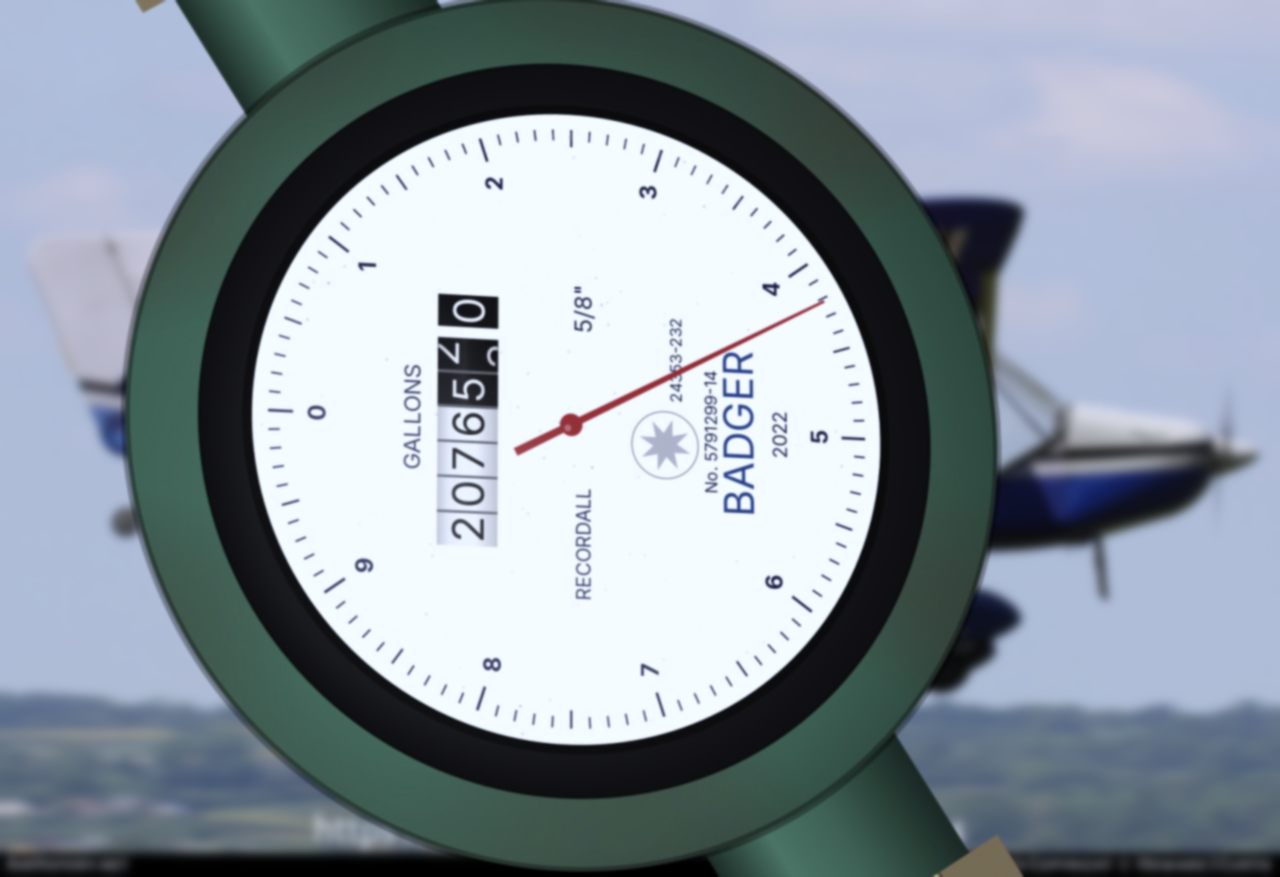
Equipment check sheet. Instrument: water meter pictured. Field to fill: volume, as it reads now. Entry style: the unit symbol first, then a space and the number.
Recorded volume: gal 2076524.2
